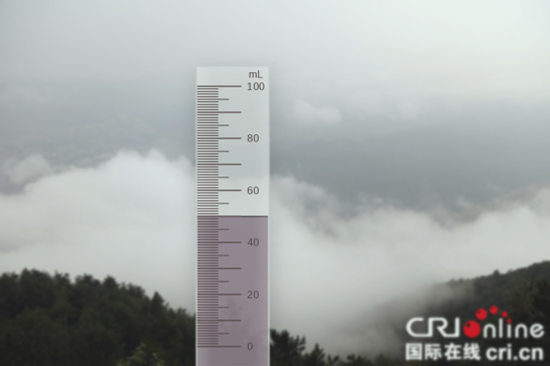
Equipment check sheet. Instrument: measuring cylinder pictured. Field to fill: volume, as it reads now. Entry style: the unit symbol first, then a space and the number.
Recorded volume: mL 50
